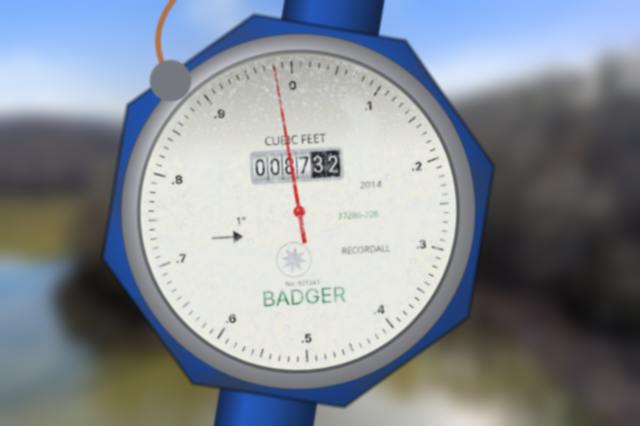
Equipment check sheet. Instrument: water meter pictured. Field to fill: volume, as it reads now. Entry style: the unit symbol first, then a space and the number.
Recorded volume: ft³ 8731.98
